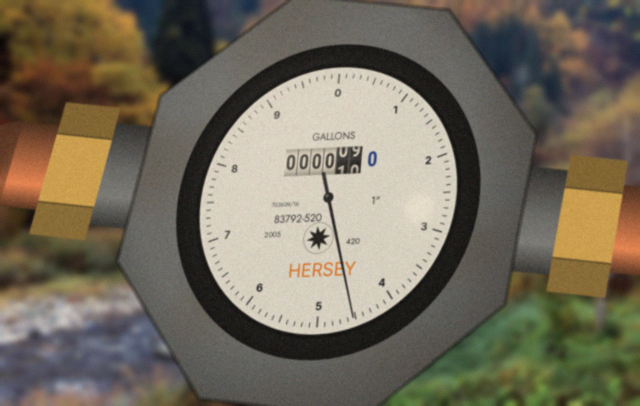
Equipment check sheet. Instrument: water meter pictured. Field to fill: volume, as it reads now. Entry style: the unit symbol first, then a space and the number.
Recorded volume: gal 94.5
